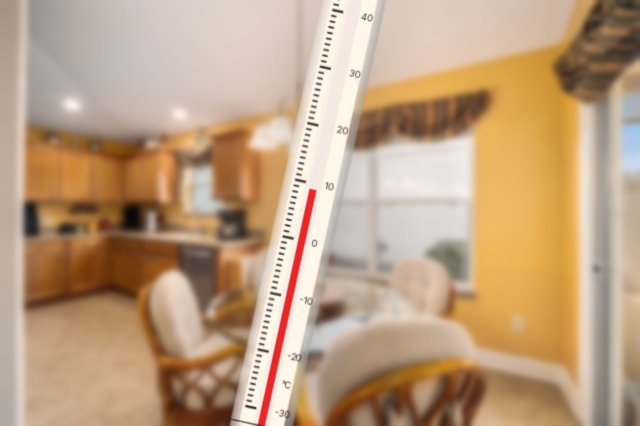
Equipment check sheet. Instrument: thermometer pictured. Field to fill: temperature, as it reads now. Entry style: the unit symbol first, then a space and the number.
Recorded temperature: °C 9
